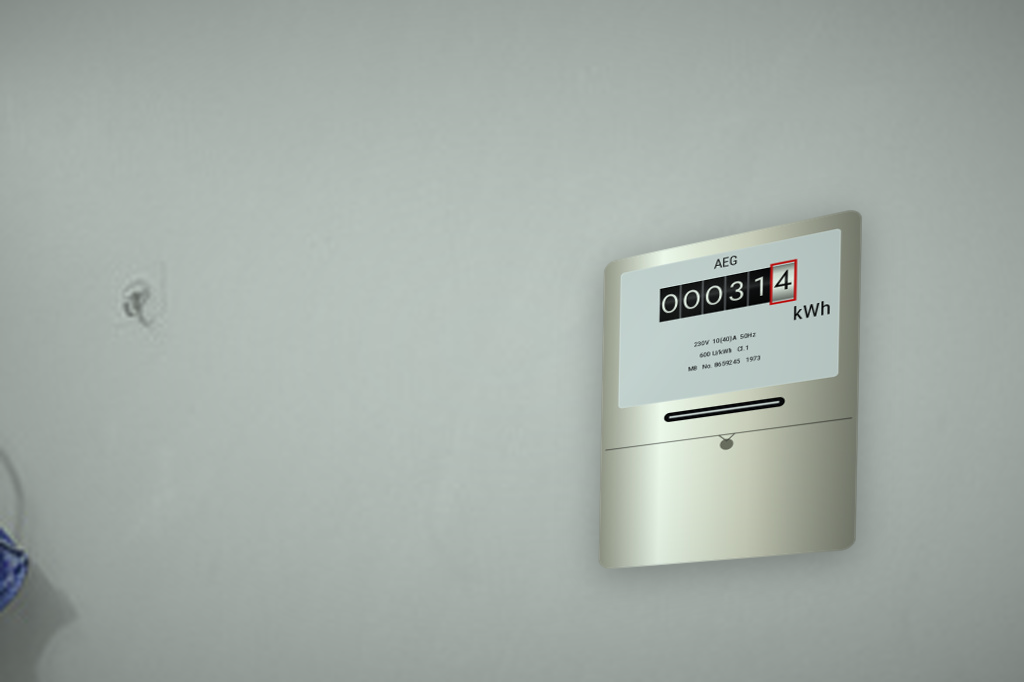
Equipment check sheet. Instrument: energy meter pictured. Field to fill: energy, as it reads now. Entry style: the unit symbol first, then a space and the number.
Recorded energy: kWh 31.4
